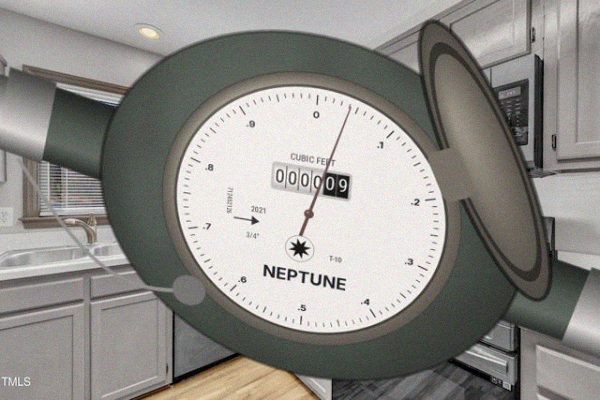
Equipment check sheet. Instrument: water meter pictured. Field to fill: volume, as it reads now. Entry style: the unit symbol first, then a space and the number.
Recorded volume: ft³ 9.04
